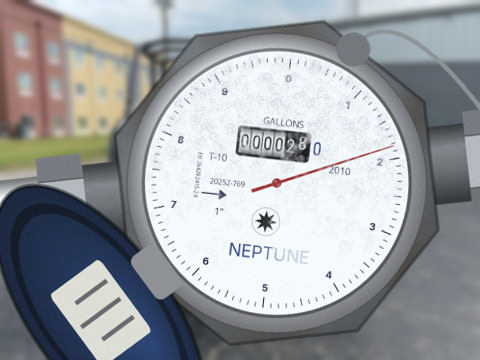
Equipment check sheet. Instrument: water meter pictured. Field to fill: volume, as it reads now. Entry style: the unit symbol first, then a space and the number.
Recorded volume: gal 281.8
